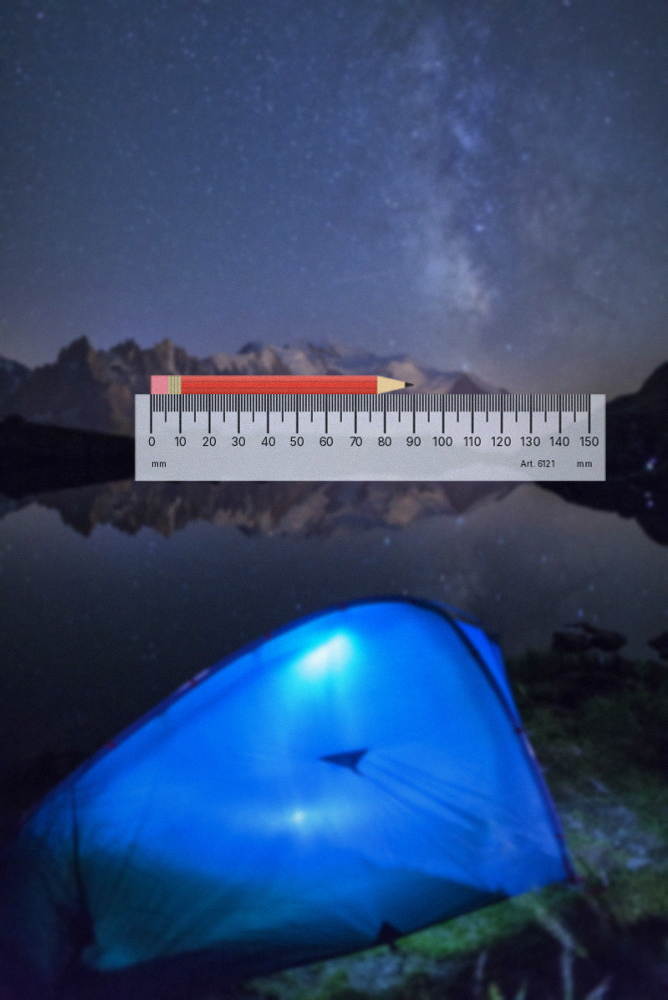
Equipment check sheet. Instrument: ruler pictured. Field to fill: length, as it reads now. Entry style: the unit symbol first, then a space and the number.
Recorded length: mm 90
